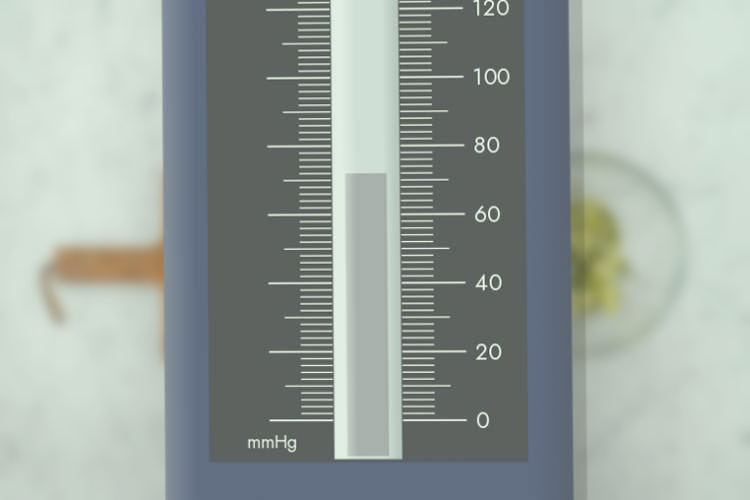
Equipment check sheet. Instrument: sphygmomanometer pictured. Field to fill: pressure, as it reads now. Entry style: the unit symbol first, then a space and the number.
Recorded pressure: mmHg 72
